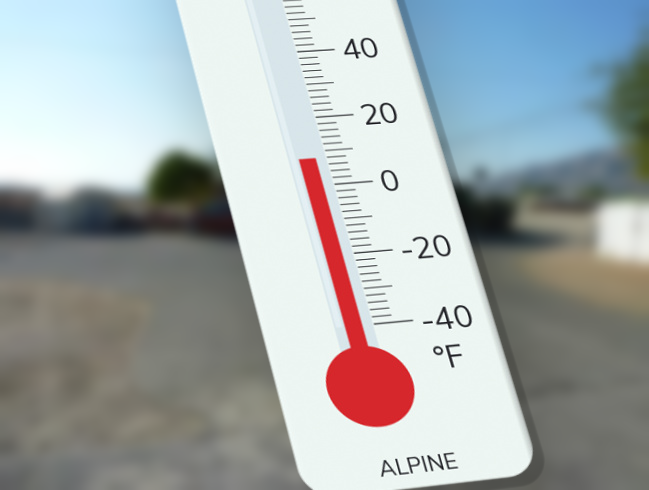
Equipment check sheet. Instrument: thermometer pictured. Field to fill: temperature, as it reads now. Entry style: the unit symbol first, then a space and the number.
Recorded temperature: °F 8
